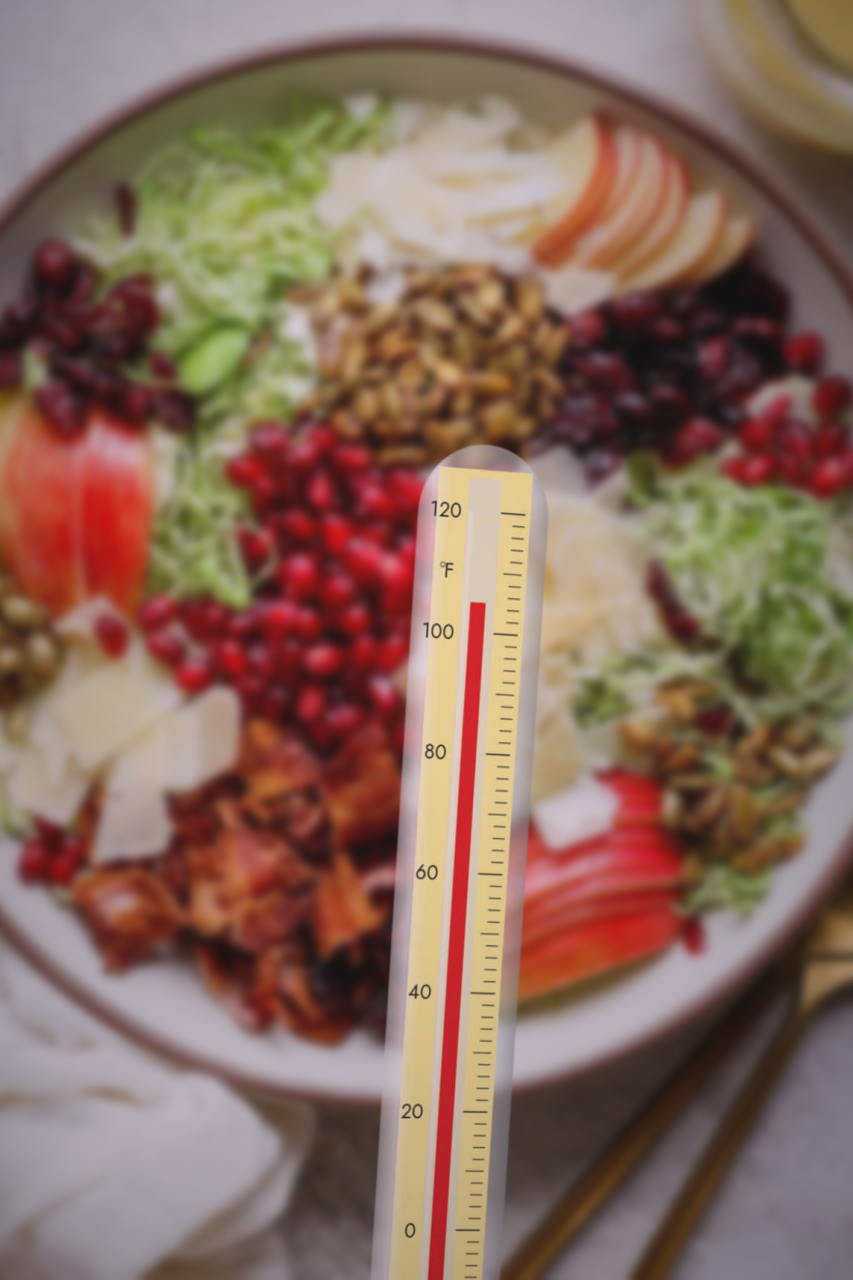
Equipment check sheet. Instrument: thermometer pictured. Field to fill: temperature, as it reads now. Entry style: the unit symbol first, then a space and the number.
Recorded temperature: °F 105
